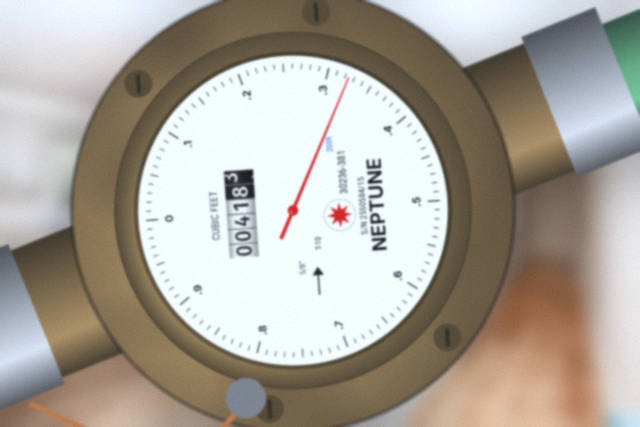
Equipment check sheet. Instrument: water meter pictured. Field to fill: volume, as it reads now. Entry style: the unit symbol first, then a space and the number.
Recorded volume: ft³ 4183.32
